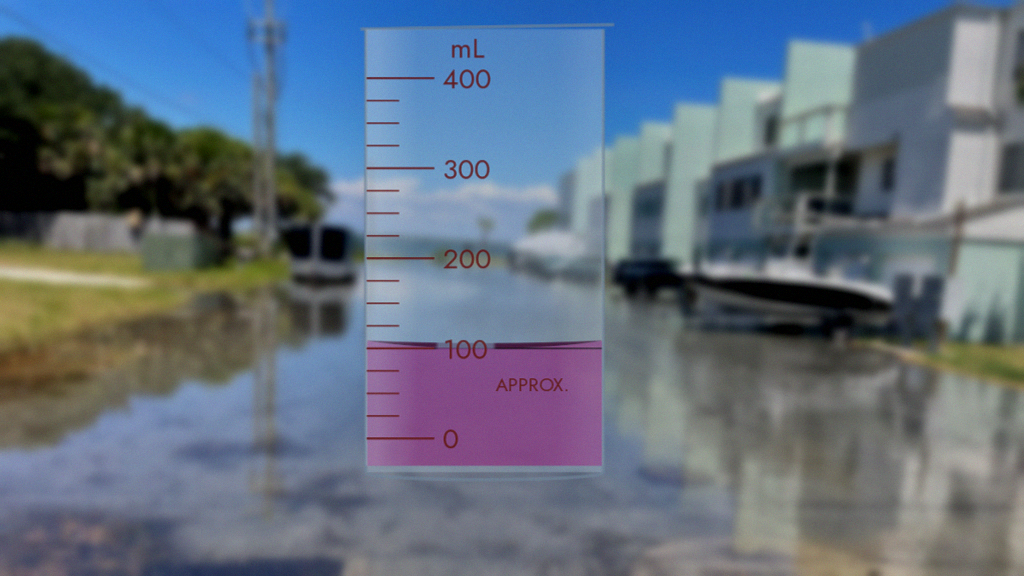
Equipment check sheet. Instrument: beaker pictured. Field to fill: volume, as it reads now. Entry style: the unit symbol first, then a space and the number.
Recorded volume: mL 100
